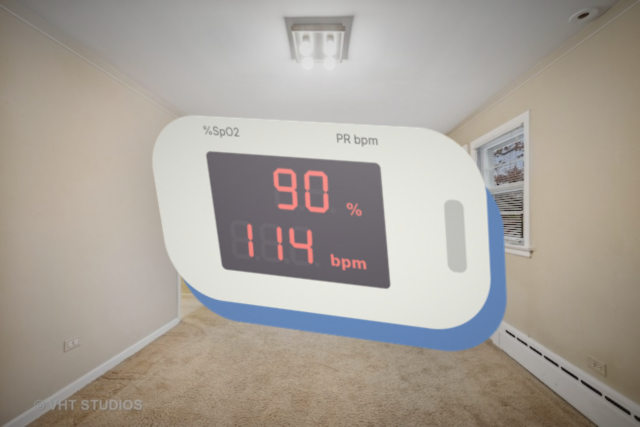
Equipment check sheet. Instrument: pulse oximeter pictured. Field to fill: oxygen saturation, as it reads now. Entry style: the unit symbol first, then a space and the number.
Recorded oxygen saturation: % 90
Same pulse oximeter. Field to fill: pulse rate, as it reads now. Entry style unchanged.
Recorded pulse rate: bpm 114
